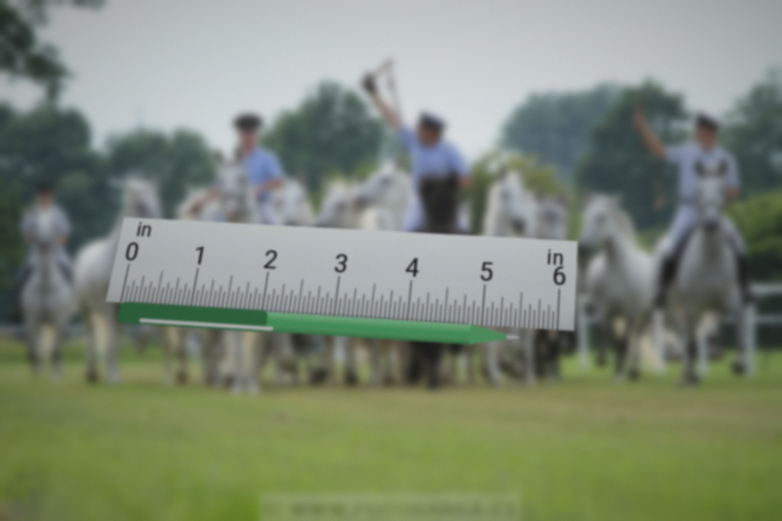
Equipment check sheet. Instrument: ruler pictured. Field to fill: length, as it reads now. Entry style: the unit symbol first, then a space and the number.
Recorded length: in 5.5
